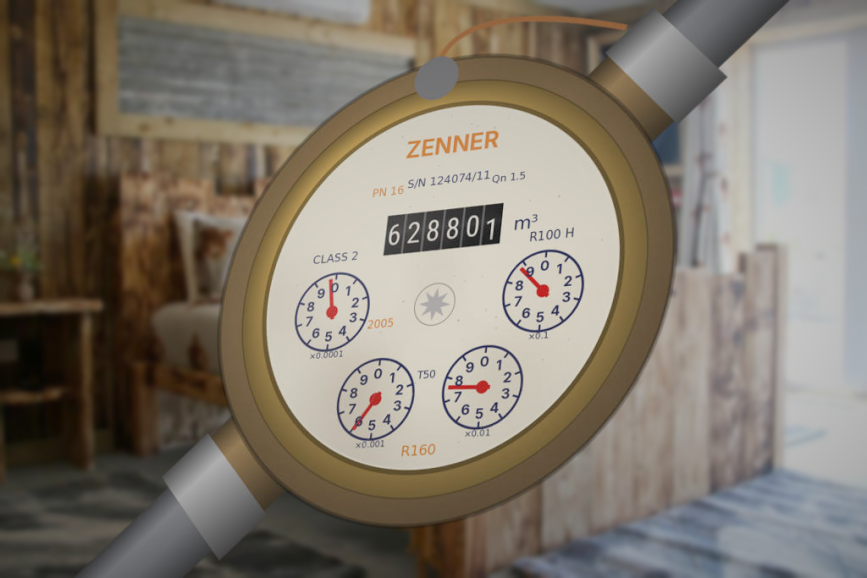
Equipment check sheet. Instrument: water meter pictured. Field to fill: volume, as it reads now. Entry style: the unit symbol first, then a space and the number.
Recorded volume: m³ 628800.8759
